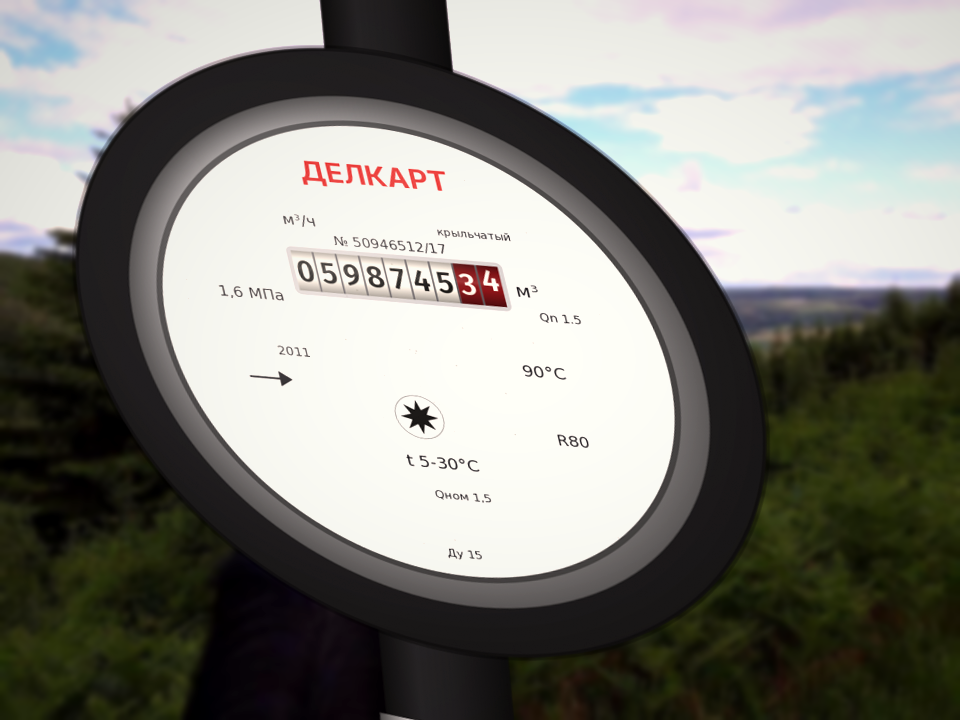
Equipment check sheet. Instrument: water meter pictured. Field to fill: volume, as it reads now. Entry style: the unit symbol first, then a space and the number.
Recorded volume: m³ 598745.34
